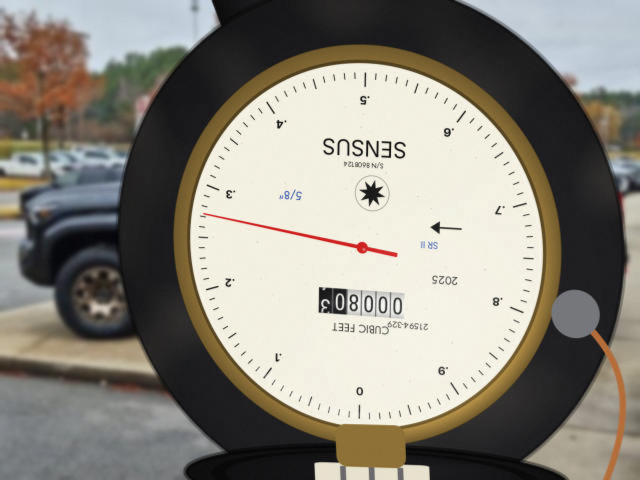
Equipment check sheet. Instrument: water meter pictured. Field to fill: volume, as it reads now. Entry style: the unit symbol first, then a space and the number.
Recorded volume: ft³ 803.27
